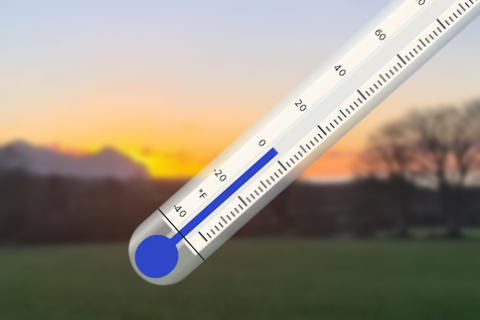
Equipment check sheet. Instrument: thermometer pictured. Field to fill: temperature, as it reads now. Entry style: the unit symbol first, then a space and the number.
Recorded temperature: °F 2
